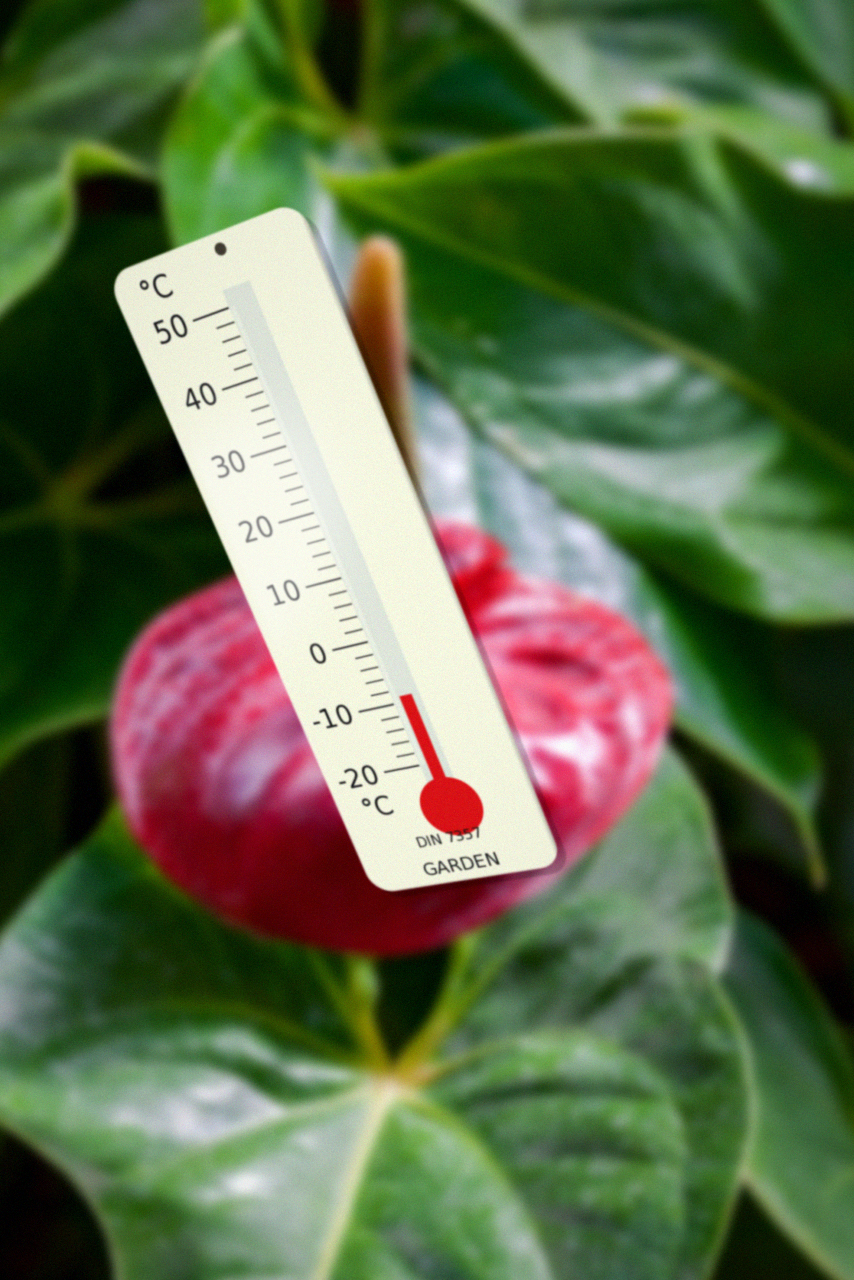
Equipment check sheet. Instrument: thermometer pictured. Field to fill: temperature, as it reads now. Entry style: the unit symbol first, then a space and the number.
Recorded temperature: °C -9
